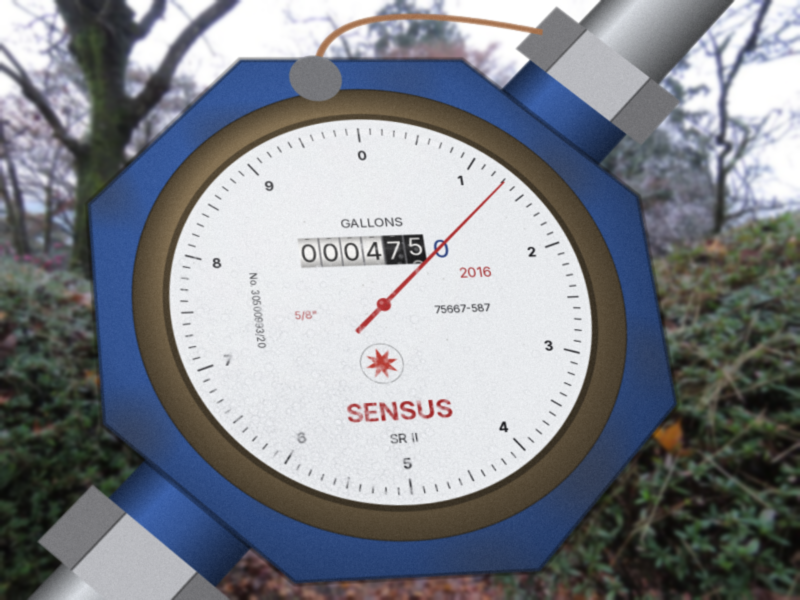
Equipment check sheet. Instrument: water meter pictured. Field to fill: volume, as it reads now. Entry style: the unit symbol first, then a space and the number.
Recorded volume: gal 4751.3
